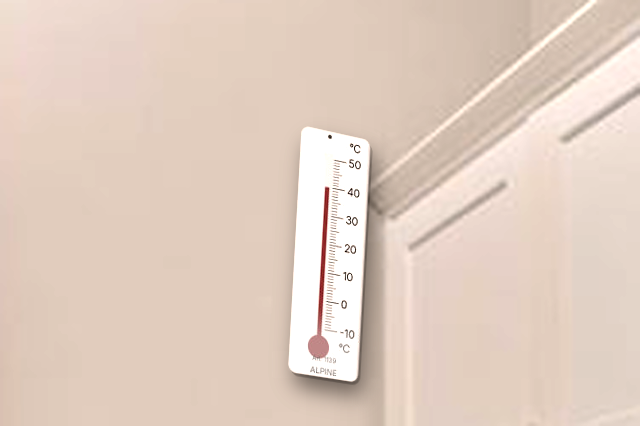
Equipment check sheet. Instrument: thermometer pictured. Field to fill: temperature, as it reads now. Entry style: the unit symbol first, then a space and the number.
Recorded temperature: °C 40
